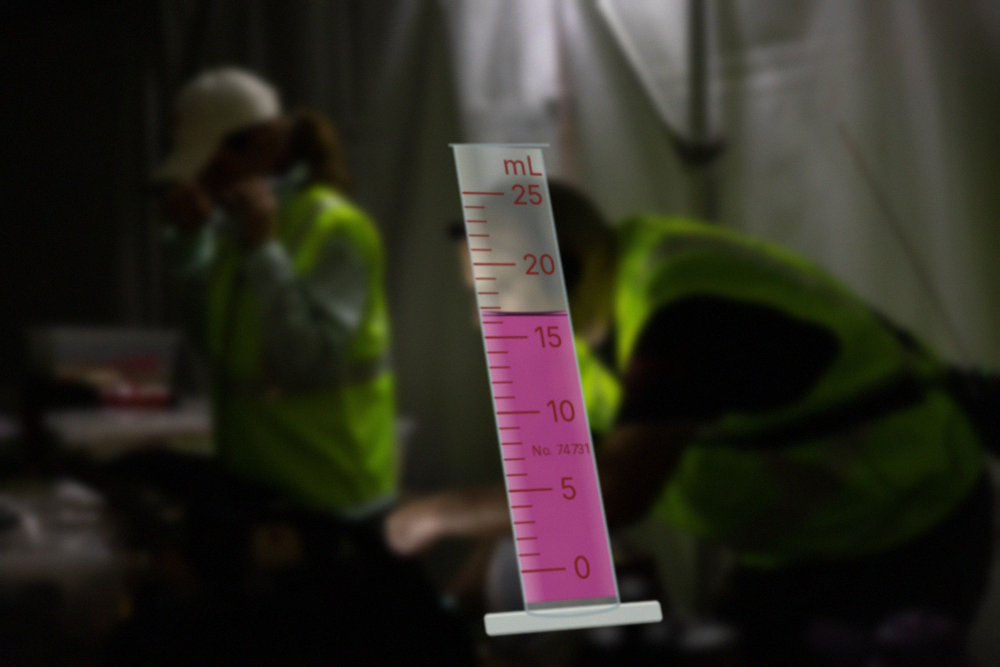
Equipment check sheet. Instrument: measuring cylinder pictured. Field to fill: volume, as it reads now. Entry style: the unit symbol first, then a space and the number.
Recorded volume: mL 16.5
